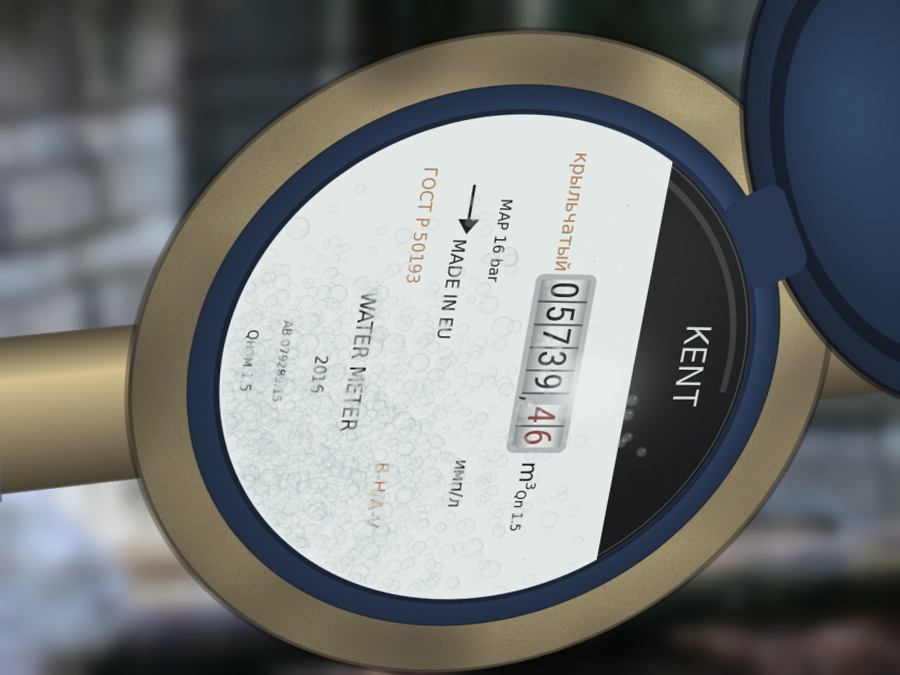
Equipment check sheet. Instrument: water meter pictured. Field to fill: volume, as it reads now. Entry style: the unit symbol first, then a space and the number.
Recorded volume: m³ 5739.46
